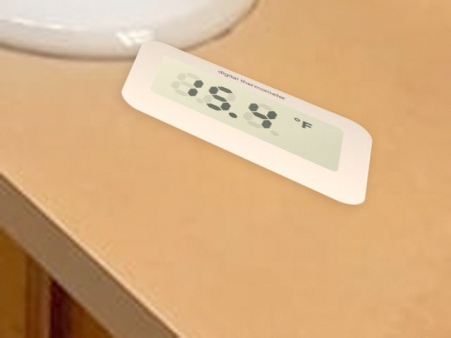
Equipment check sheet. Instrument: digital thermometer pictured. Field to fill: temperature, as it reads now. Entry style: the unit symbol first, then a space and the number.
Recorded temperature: °F 15.4
